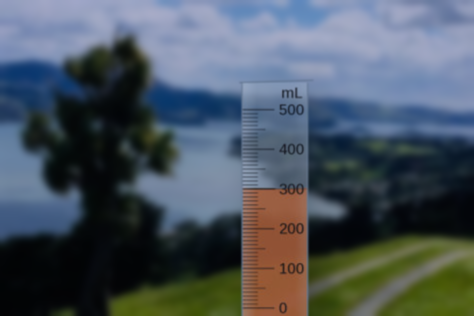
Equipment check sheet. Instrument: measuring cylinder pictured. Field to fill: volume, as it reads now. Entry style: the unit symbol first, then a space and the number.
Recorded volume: mL 300
